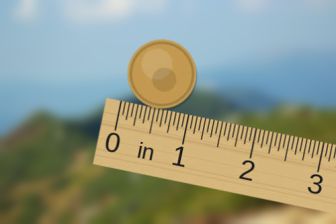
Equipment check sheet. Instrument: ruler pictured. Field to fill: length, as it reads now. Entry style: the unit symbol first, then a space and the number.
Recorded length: in 1
